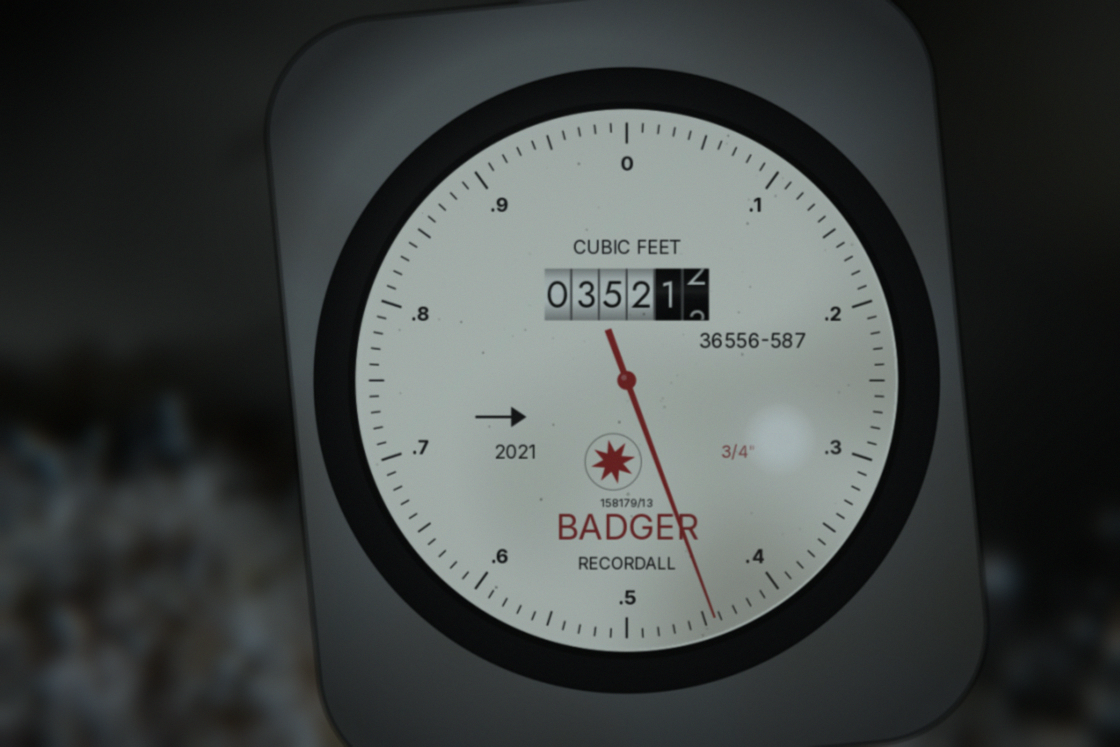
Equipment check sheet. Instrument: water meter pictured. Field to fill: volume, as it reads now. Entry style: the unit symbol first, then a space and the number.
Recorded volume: ft³ 35212.44
